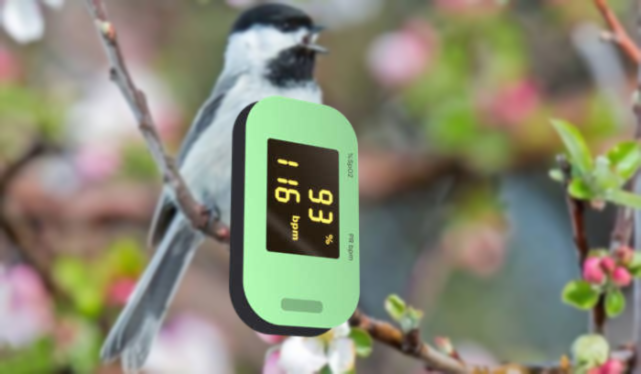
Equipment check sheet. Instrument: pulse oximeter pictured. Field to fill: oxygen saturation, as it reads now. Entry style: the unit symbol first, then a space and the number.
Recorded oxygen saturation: % 93
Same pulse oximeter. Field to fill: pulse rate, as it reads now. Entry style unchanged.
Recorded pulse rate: bpm 116
